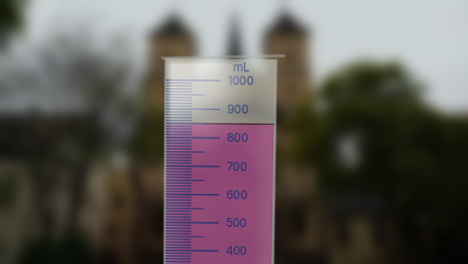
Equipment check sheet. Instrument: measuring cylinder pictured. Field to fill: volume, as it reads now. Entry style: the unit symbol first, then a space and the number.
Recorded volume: mL 850
